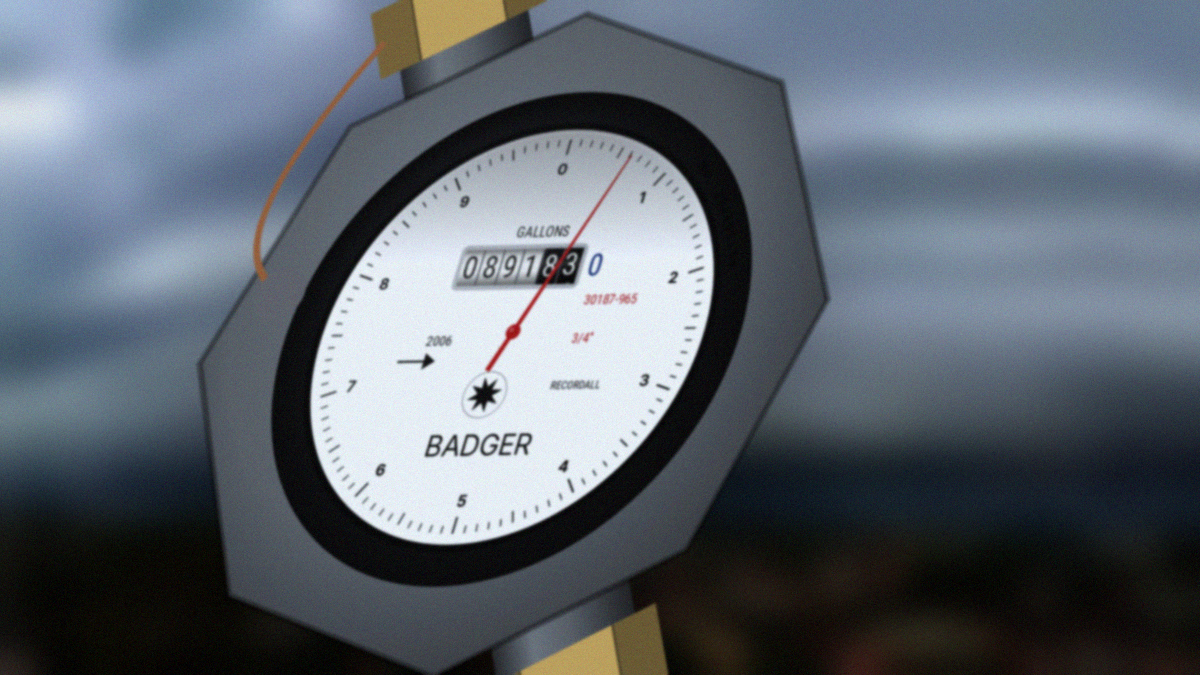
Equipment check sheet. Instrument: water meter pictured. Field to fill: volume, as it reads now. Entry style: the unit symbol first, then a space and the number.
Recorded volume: gal 891830.6
